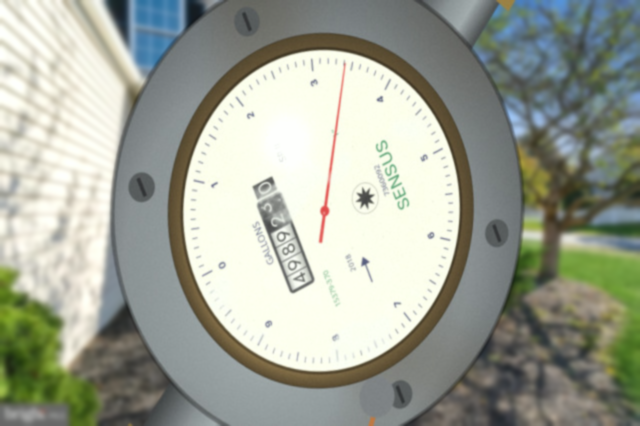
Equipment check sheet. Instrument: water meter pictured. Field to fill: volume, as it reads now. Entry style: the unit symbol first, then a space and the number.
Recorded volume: gal 4989233.4
